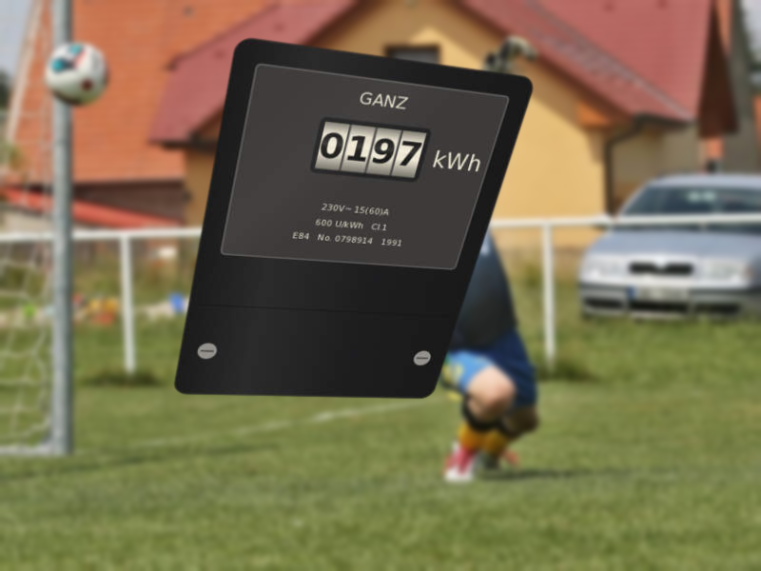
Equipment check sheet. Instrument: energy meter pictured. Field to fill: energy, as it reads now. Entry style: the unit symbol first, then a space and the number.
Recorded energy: kWh 197
